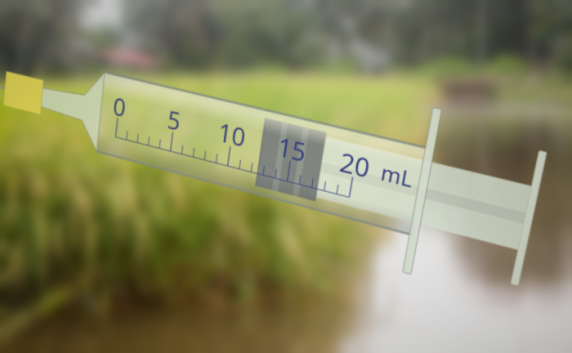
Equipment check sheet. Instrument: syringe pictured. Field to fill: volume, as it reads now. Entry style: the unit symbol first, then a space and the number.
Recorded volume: mL 12.5
